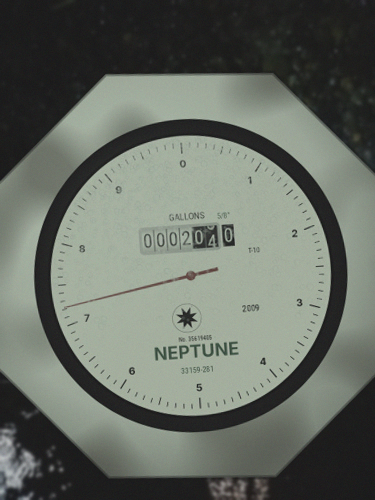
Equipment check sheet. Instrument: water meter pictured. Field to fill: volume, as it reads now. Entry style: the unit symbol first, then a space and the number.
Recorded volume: gal 2037.2
